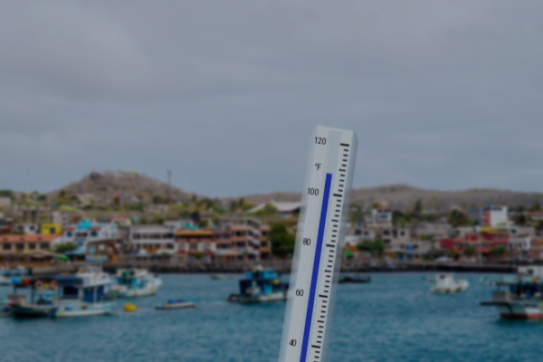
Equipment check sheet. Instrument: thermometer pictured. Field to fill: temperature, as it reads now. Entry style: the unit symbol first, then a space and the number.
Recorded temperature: °F 108
